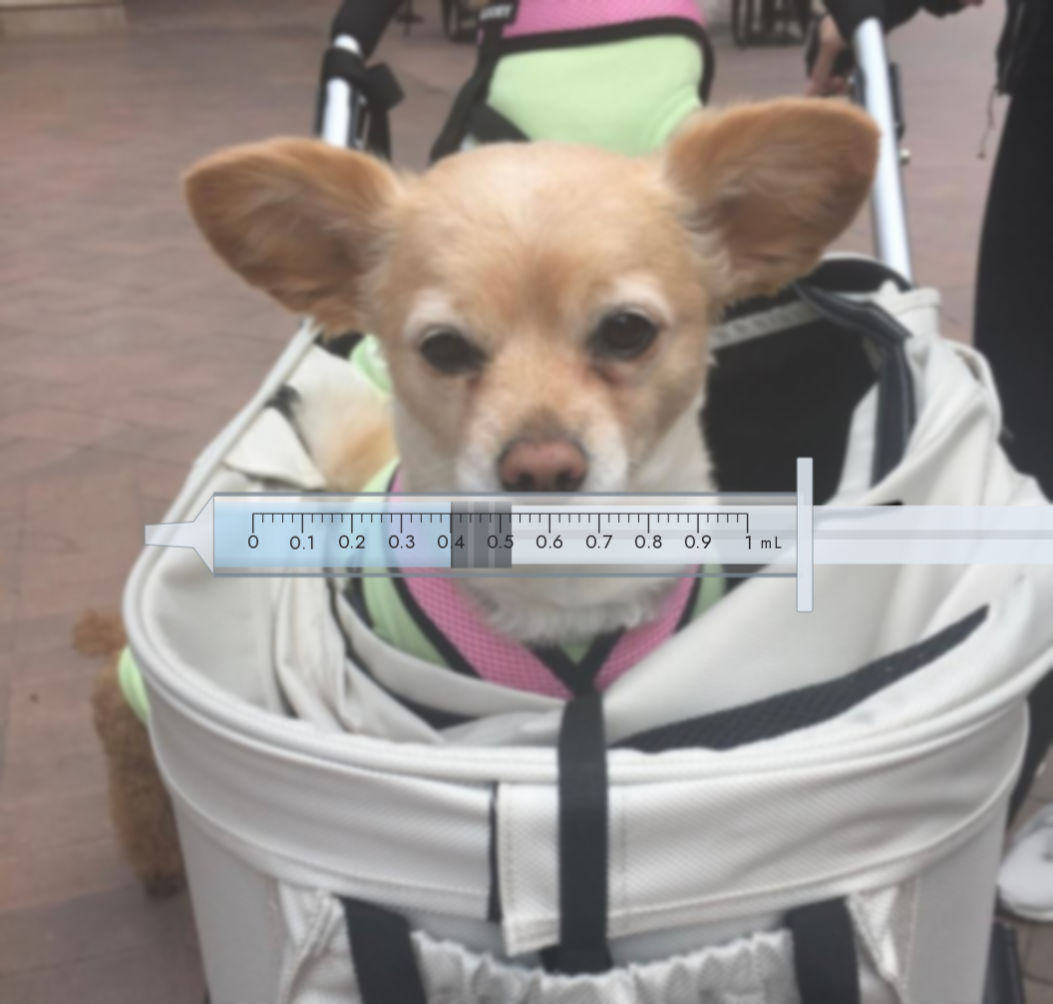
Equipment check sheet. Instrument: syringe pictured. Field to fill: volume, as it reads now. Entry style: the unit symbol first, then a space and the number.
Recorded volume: mL 0.4
